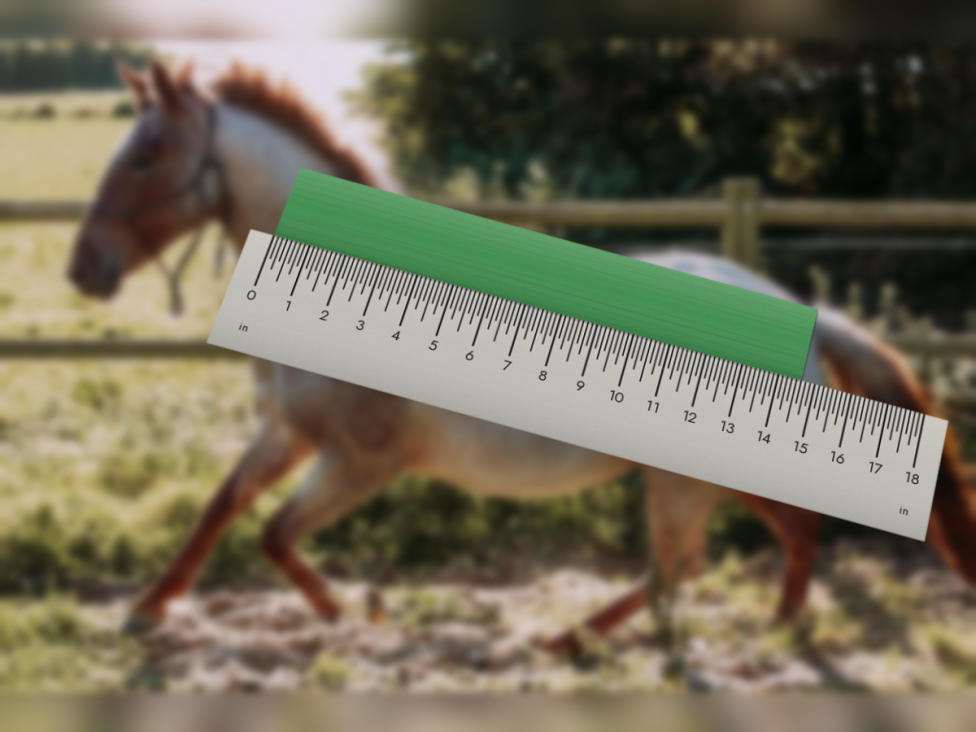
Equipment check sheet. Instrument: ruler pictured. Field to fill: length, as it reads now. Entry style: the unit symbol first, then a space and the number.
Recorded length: in 14.625
